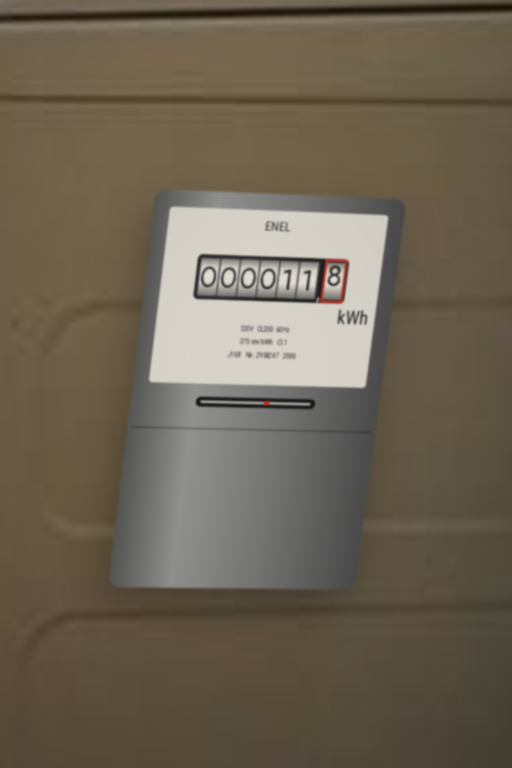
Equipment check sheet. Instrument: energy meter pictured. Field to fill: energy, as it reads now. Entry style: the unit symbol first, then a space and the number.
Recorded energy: kWh 11.8
